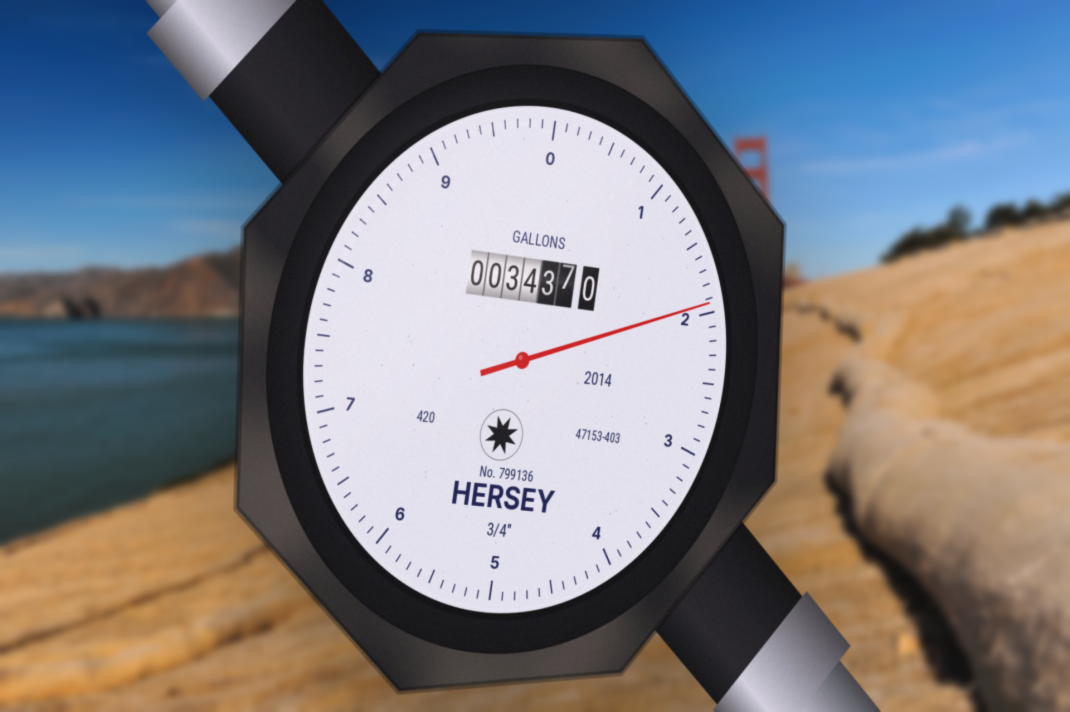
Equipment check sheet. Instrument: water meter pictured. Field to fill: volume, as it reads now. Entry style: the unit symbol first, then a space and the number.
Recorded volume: gal 34371.9
